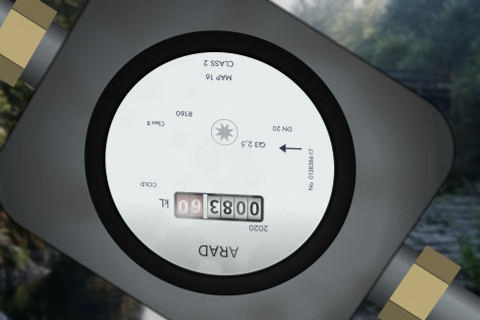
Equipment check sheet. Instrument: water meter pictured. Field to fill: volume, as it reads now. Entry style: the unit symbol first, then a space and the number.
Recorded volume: kL 83.60
